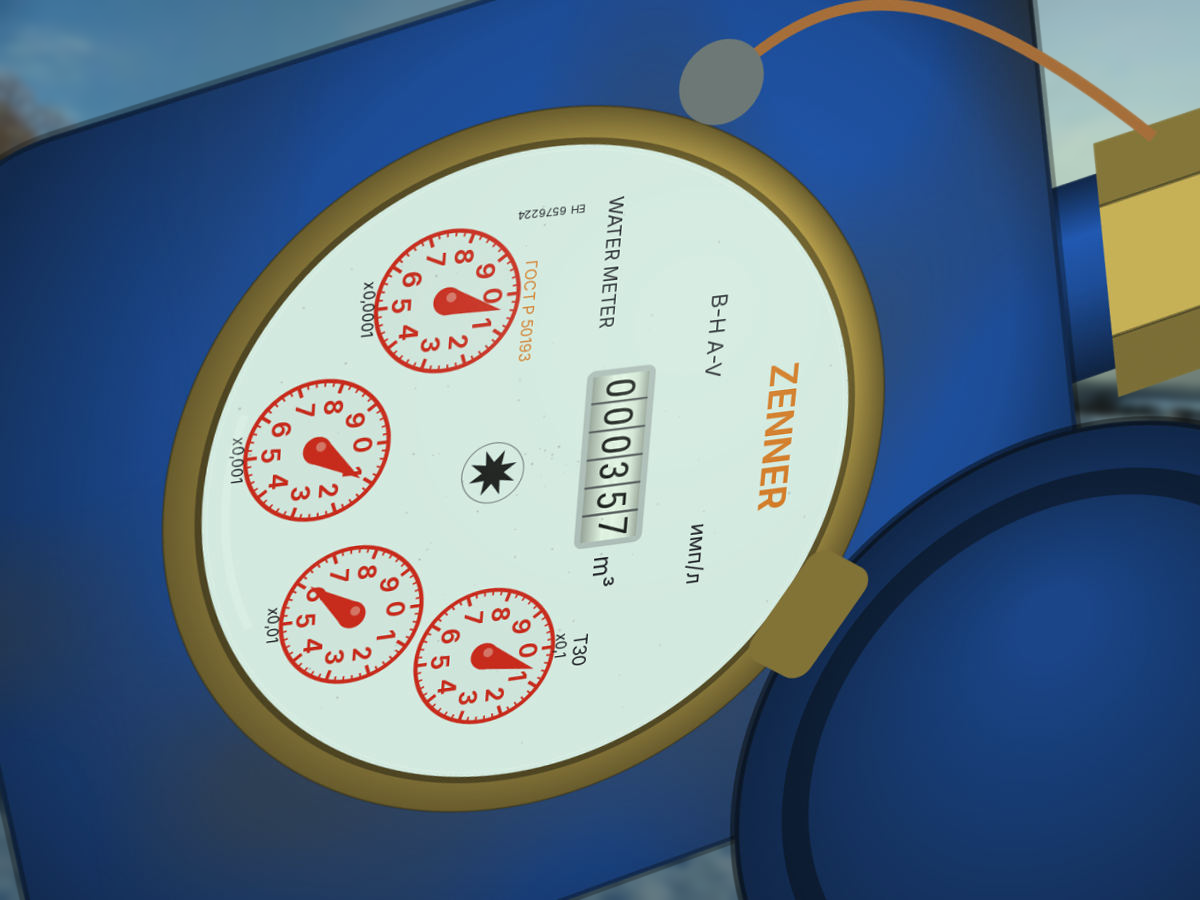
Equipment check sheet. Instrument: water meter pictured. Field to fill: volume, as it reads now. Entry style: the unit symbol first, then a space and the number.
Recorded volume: m³ 357.0610
